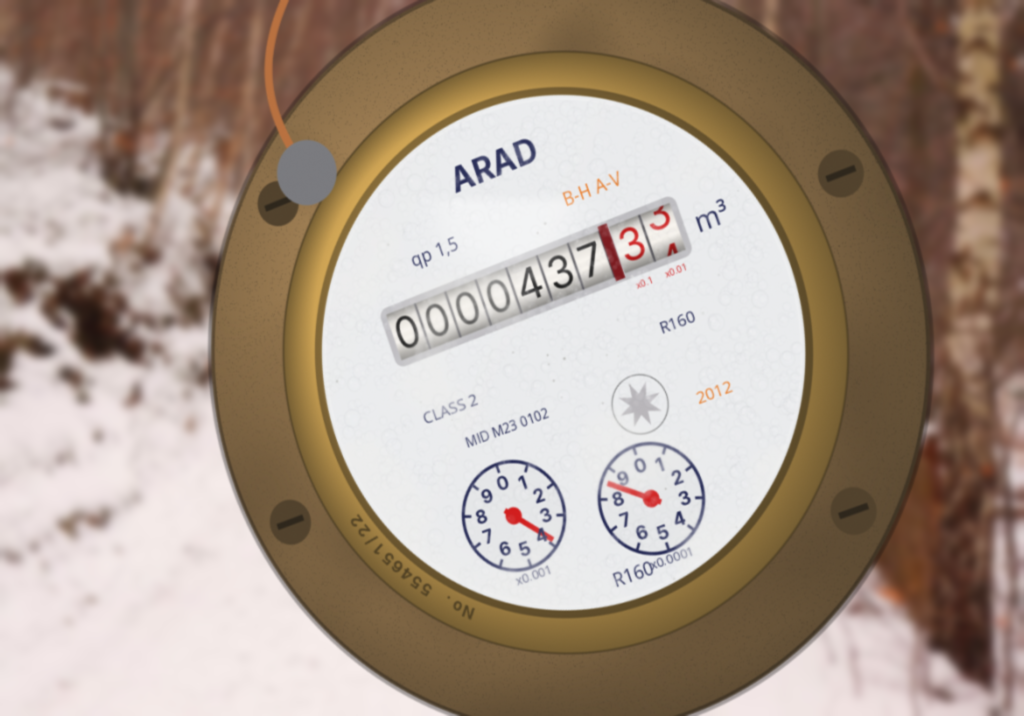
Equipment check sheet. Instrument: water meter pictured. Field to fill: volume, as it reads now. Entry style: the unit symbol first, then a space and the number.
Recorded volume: m³ 437.3338
